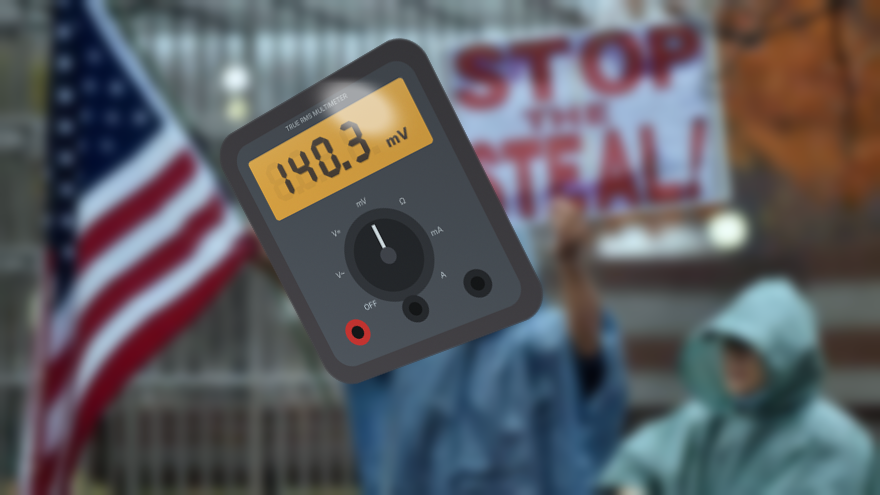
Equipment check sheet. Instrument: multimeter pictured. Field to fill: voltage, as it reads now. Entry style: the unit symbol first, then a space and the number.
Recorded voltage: mV 140.3
